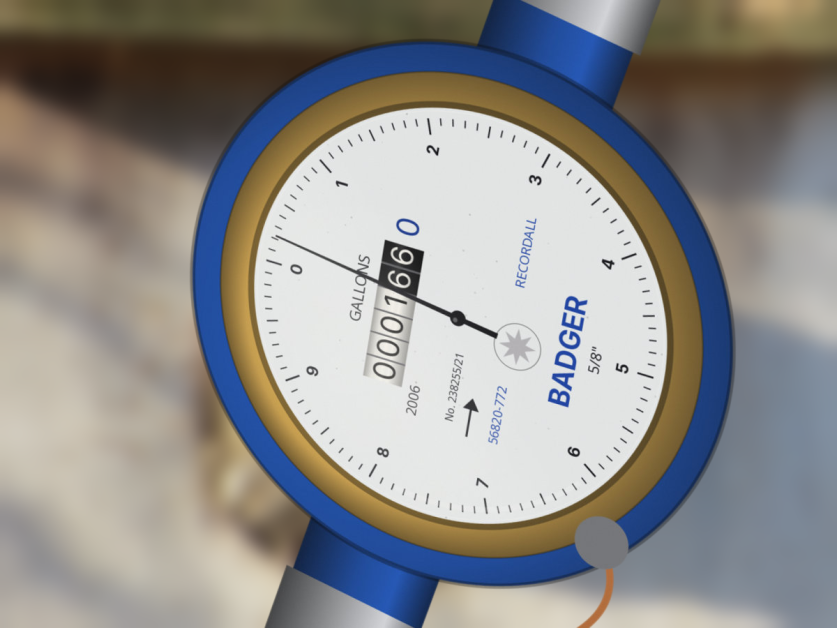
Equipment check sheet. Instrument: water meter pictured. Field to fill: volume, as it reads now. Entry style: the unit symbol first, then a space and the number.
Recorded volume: gal 1660.2
